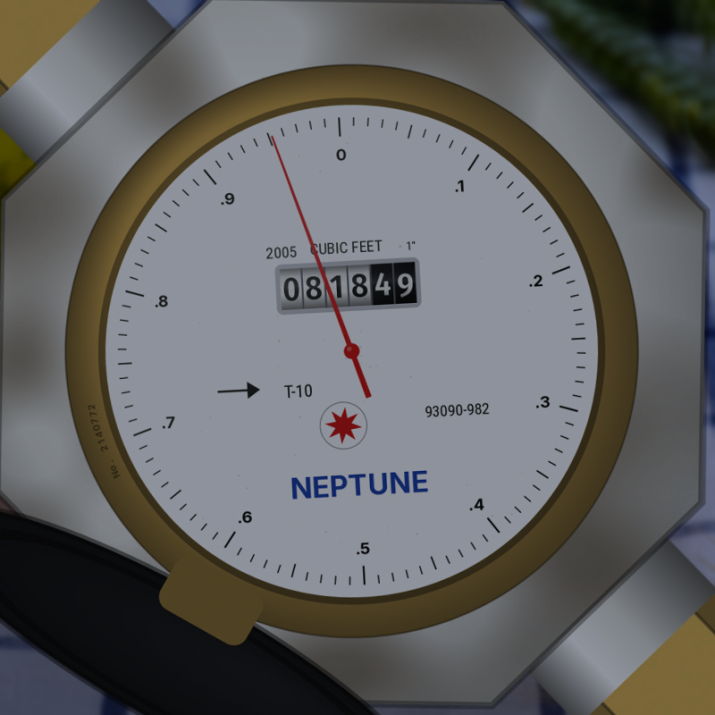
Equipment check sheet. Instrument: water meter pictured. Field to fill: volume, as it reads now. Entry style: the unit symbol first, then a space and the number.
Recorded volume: ft³ 81848.95
